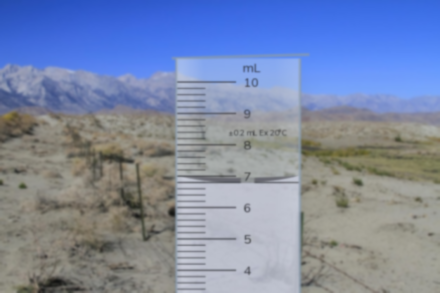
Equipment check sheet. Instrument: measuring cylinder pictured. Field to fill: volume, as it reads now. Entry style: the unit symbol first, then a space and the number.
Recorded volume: mL 6.8
